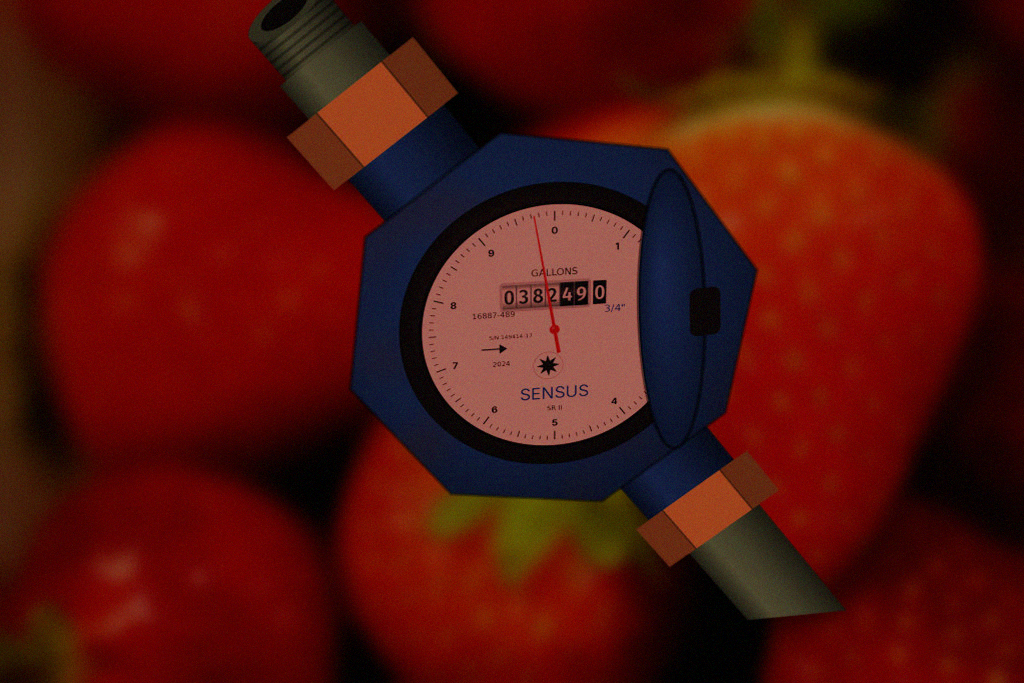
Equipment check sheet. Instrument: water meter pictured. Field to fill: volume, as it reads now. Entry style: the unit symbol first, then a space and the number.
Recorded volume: gal 382489.7
